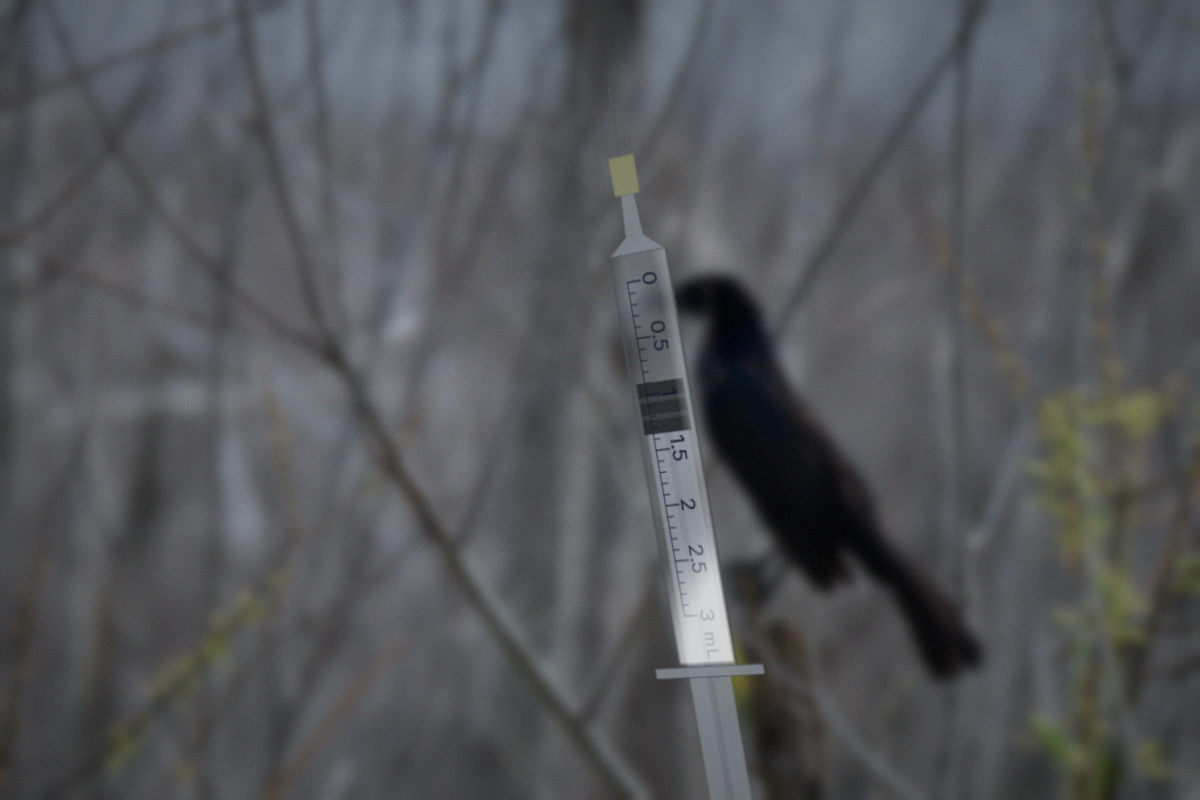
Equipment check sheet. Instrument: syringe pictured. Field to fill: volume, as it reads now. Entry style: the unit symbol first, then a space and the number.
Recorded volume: mL 0.9
